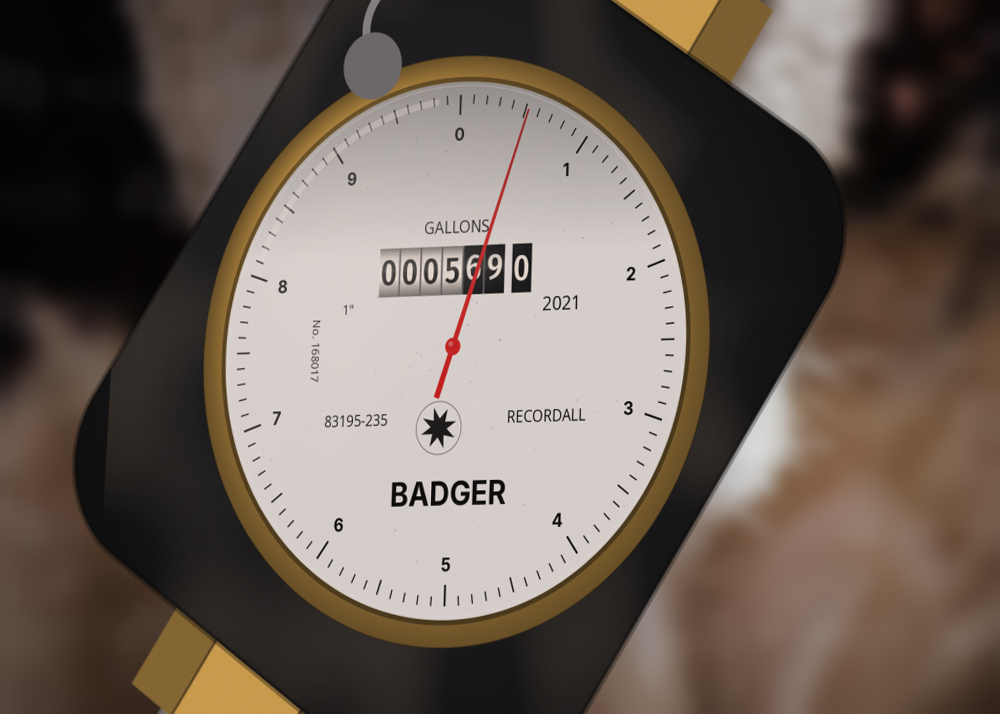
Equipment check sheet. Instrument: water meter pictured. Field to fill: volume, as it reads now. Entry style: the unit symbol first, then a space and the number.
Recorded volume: gal 5690.5
